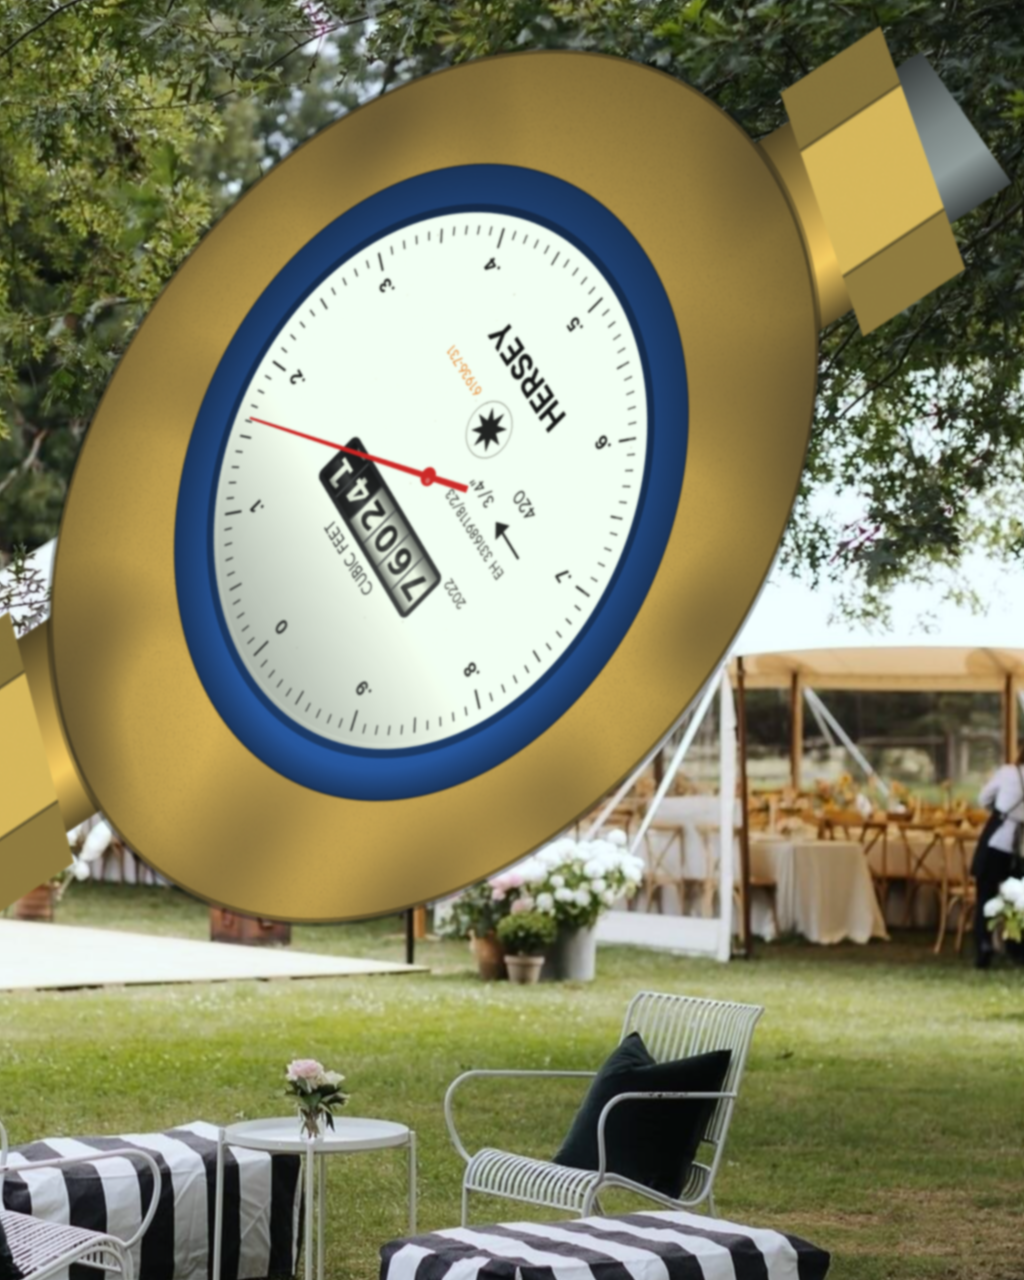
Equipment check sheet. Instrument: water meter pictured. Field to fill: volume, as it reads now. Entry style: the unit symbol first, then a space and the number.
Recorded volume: ft³ 760241.16
